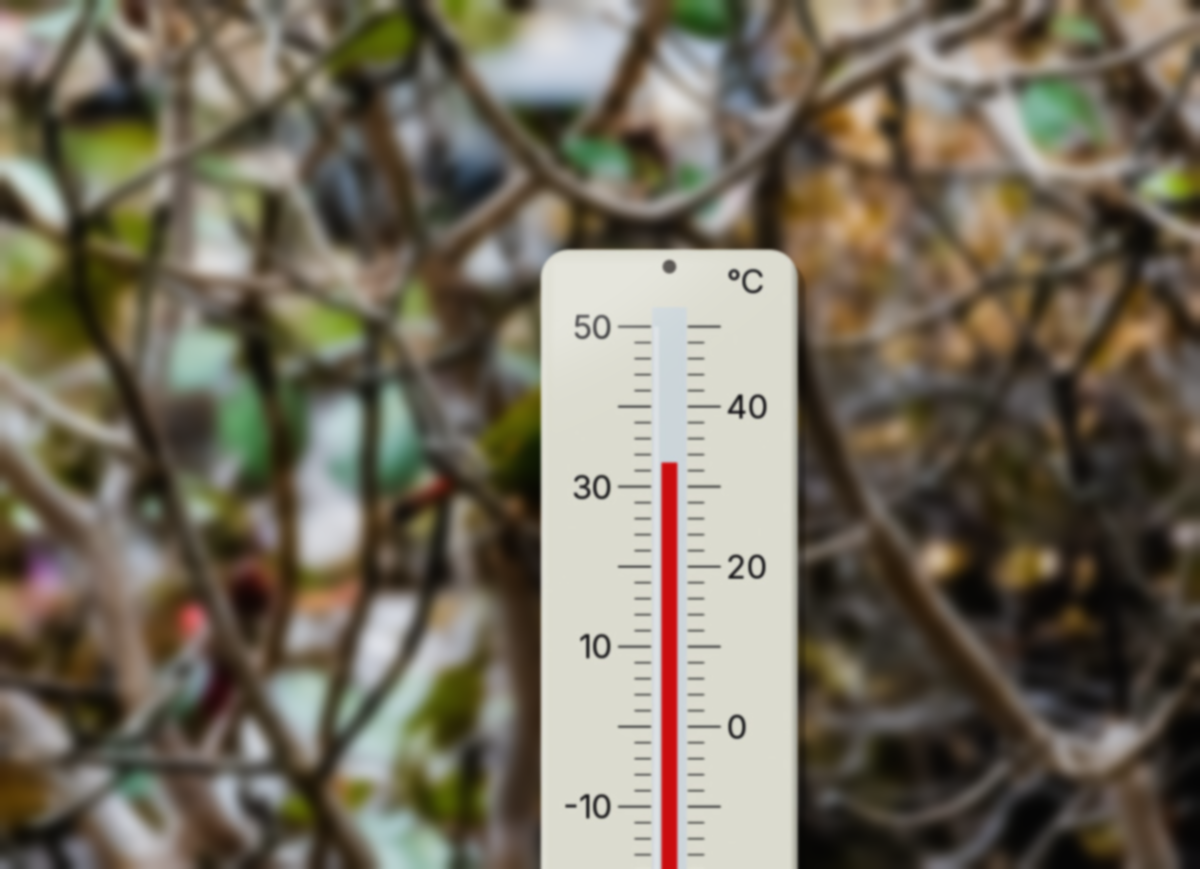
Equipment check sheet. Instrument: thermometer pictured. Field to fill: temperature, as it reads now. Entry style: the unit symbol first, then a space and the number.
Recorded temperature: °C 33
